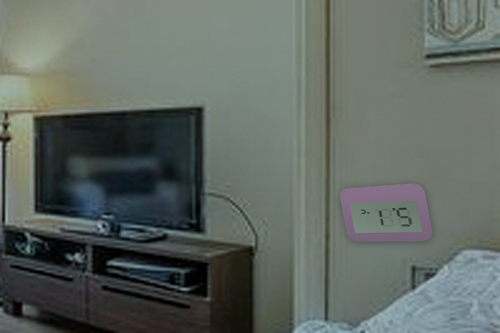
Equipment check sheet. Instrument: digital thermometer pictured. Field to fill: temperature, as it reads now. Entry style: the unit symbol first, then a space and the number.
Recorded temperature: °C 5.1
